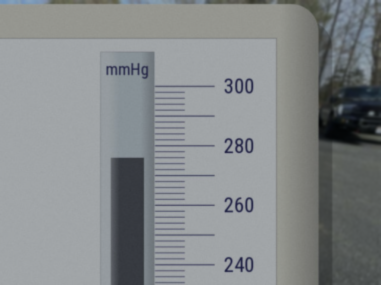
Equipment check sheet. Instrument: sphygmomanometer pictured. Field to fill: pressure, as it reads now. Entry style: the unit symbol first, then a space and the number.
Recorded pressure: mmHg 276
